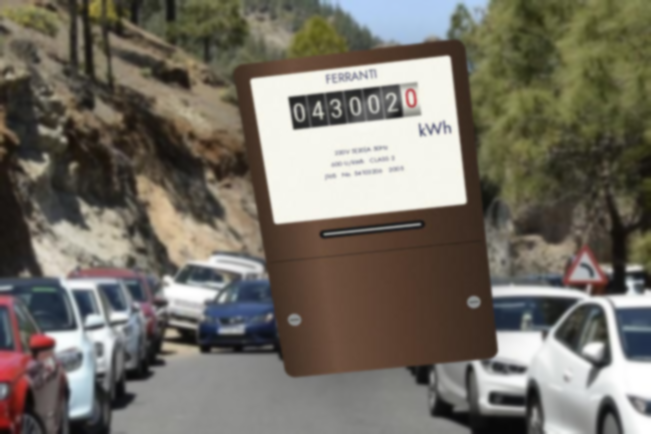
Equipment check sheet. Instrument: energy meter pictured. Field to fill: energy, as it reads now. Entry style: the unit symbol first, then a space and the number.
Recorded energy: kWh 43002.0
